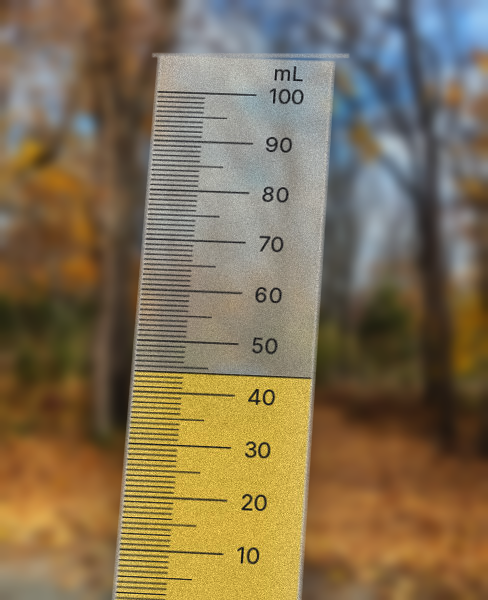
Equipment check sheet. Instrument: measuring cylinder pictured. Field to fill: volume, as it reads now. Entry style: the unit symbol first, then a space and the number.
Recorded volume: mL 44
